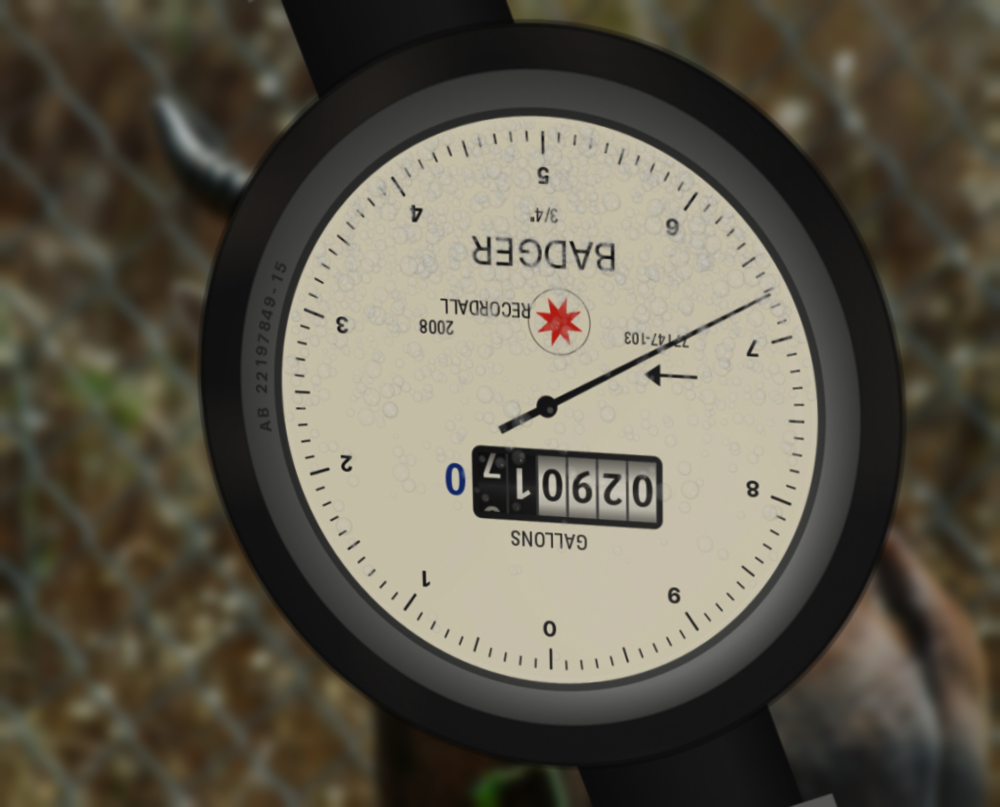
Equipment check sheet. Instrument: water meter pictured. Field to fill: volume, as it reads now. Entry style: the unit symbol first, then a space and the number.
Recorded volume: gal 290166.7
